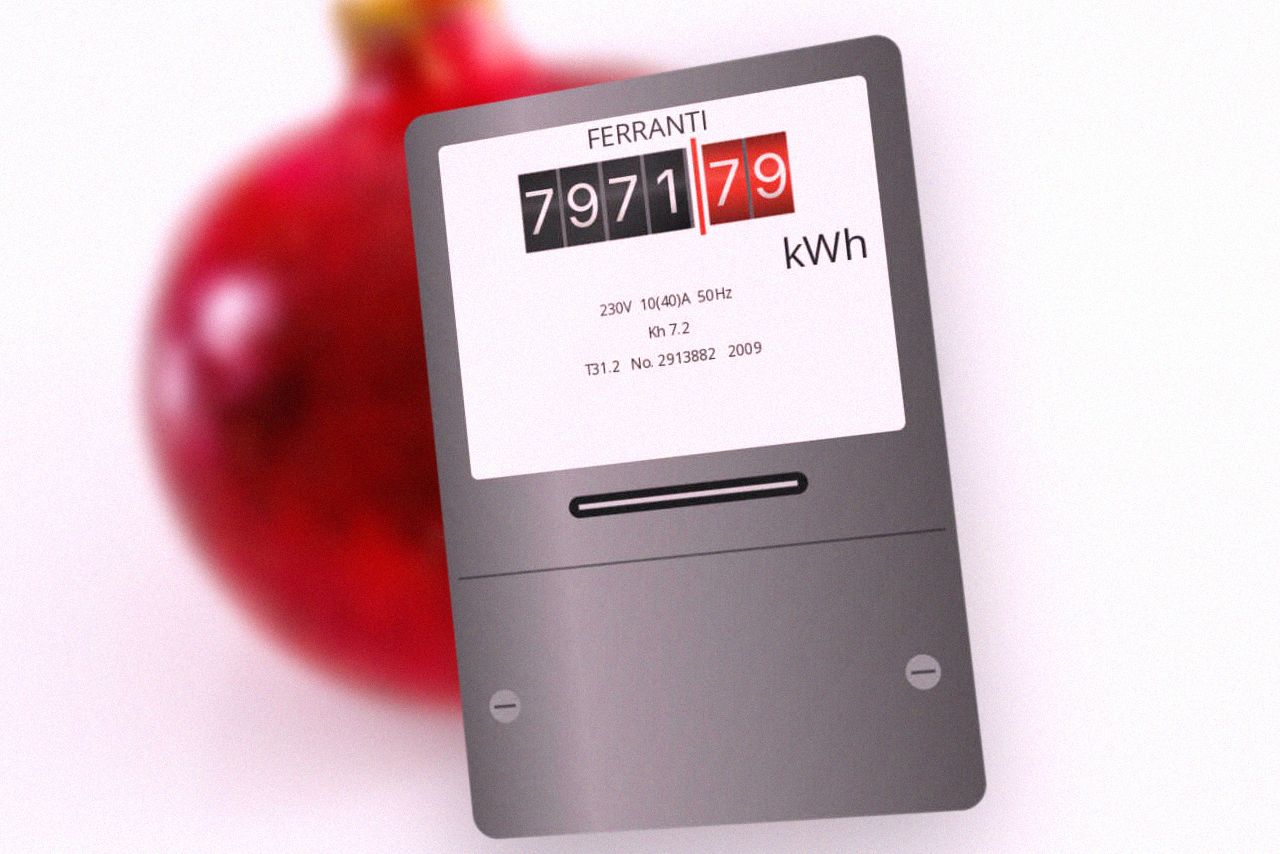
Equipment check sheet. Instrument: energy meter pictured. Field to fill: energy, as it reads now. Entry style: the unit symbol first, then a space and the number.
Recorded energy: kWh 7971.79
